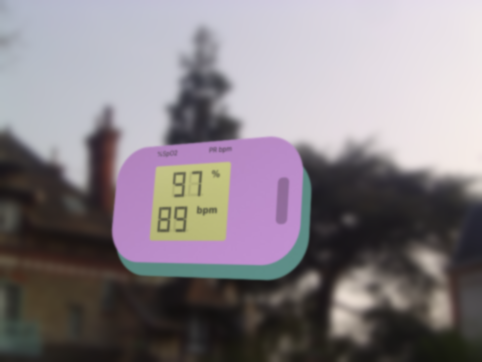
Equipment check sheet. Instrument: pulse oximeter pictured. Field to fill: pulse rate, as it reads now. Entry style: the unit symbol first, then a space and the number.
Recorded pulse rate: bpm 89
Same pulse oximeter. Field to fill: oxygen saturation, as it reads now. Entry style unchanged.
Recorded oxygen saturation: % 97
